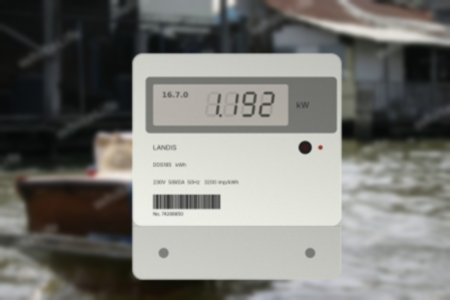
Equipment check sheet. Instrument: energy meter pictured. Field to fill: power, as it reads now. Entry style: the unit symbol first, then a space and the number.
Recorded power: kW 1.192
